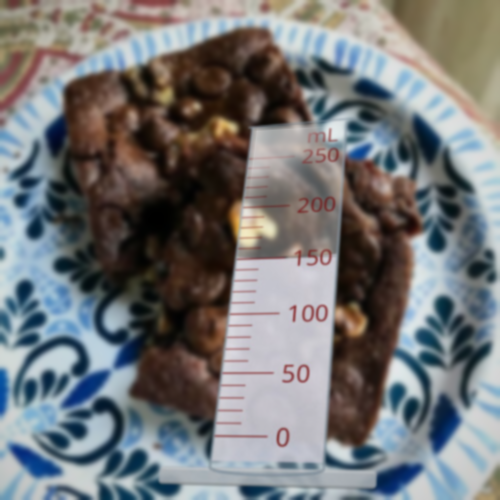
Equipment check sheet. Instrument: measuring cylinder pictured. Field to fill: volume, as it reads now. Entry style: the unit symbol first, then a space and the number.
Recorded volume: mL 150
